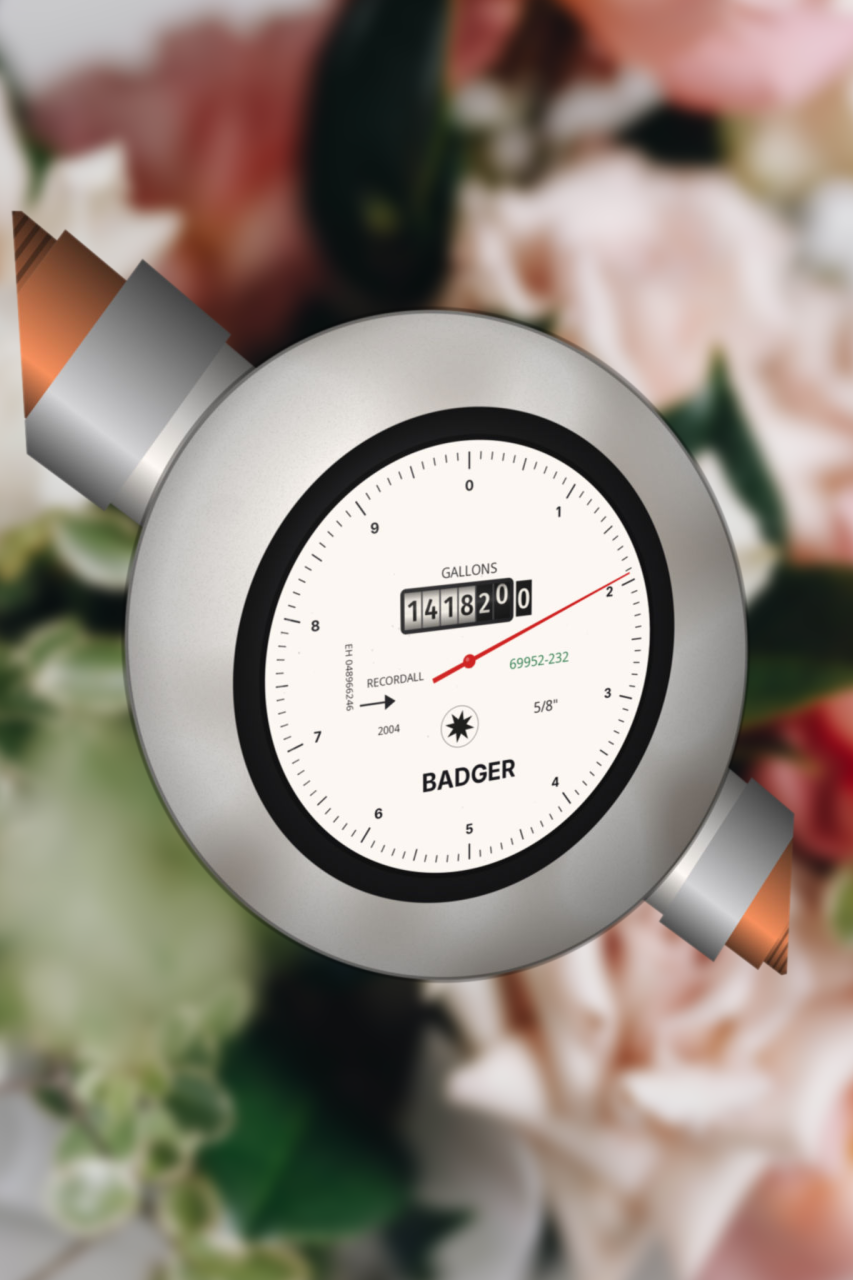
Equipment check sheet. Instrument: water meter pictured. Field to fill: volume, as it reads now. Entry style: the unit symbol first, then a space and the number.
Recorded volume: gal 1418201.9
